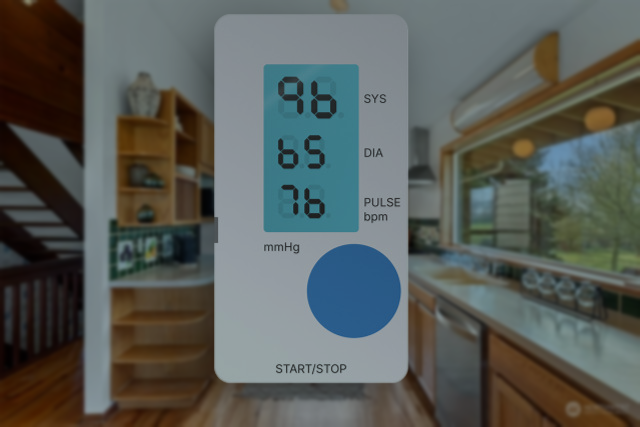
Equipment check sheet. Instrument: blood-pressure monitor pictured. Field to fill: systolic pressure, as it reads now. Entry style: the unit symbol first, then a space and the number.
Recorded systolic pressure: mmHg 96
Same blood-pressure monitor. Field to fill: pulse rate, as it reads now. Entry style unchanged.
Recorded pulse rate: bpm 76
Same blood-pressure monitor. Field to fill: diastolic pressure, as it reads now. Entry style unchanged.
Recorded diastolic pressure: mmHg 65
